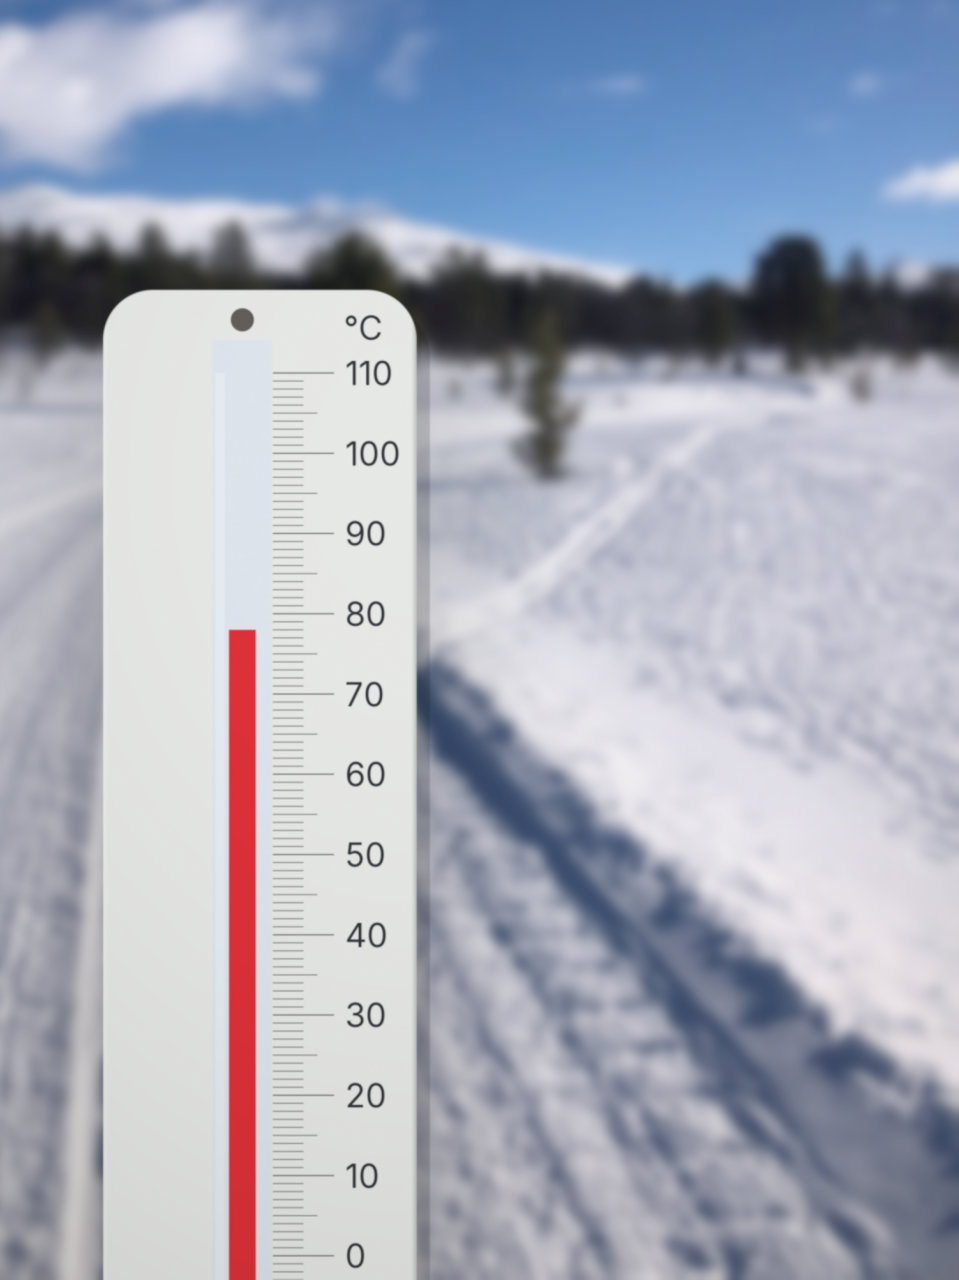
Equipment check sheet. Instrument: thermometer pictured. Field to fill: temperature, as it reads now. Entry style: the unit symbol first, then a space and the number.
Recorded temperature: °C 78
